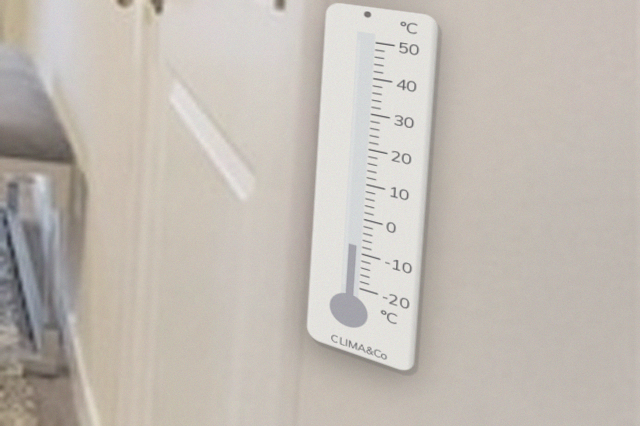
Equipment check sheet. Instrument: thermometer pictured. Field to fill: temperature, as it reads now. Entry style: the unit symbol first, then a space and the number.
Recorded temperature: °C -8
